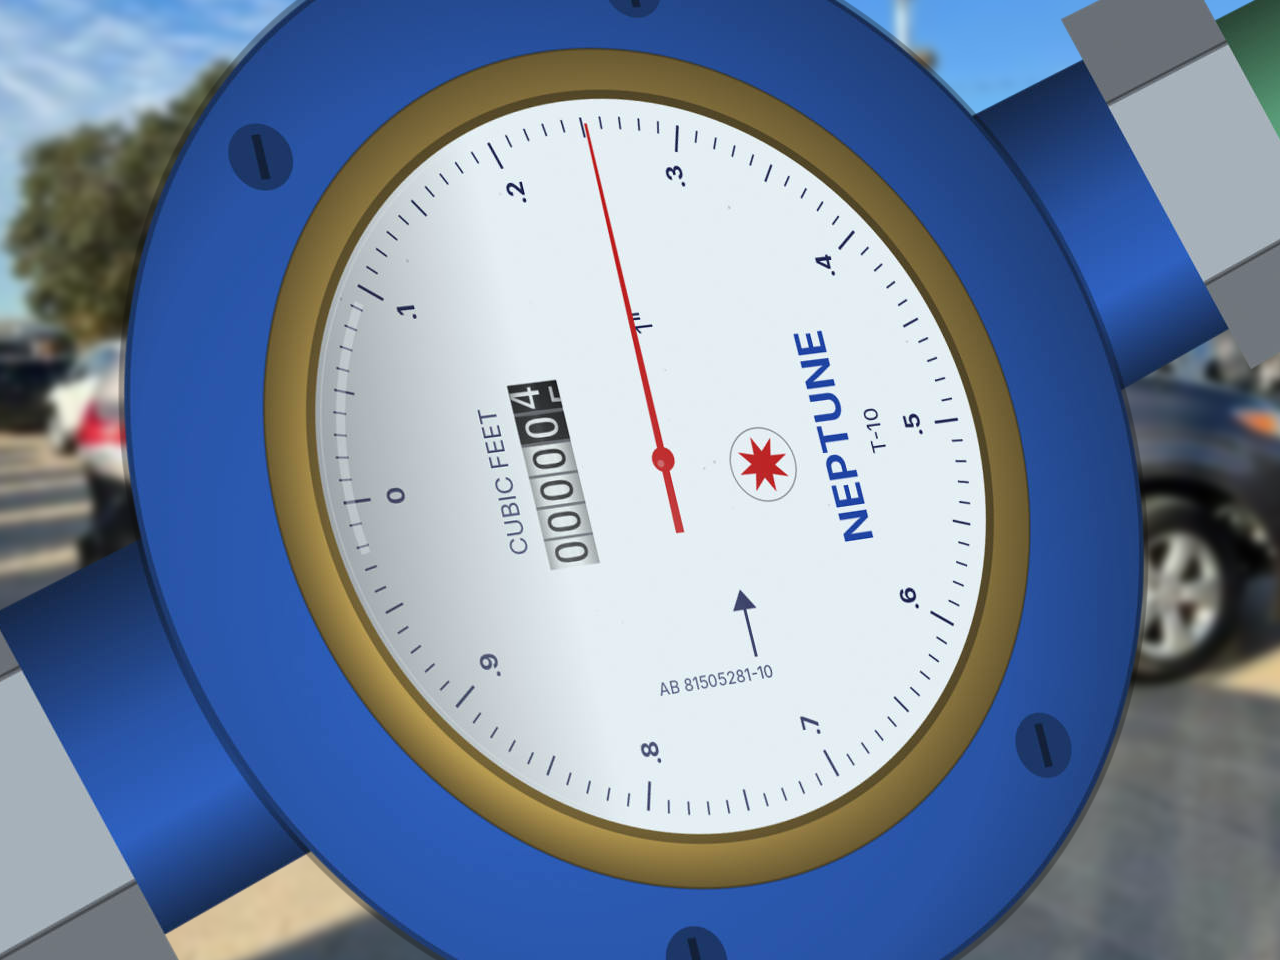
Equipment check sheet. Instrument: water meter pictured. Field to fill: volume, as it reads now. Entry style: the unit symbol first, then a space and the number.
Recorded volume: ft³ 4.25
